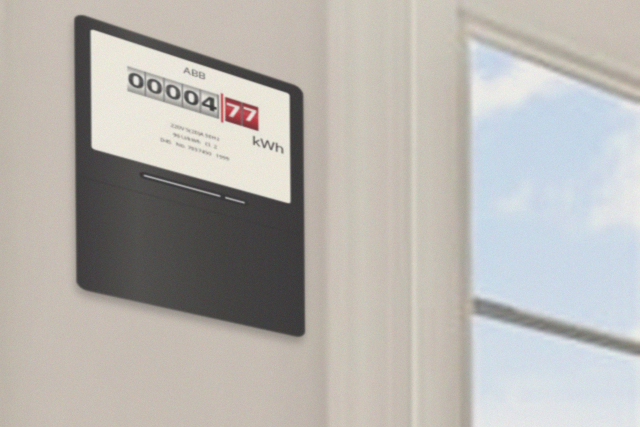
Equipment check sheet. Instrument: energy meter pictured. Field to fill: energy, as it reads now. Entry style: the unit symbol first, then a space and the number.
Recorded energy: kWh 4.77
